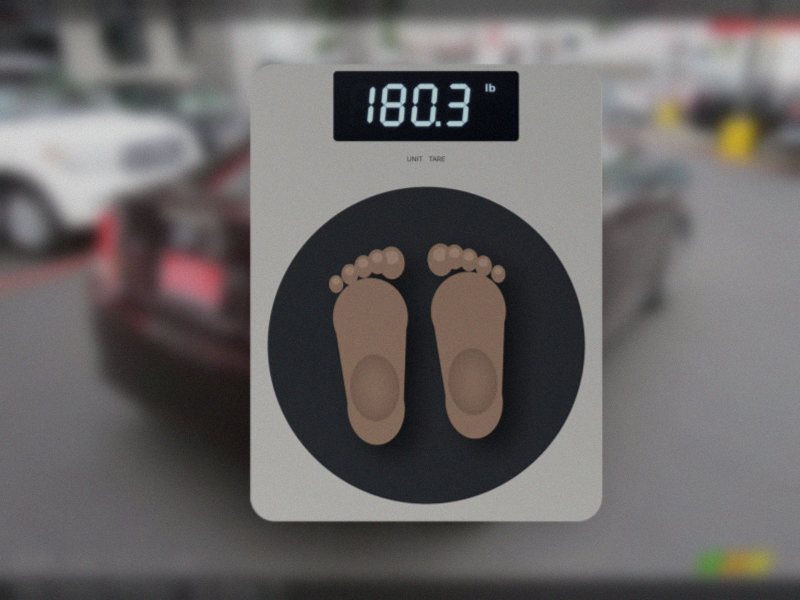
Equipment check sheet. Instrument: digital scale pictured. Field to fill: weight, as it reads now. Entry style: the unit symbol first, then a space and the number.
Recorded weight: lb 180.3
